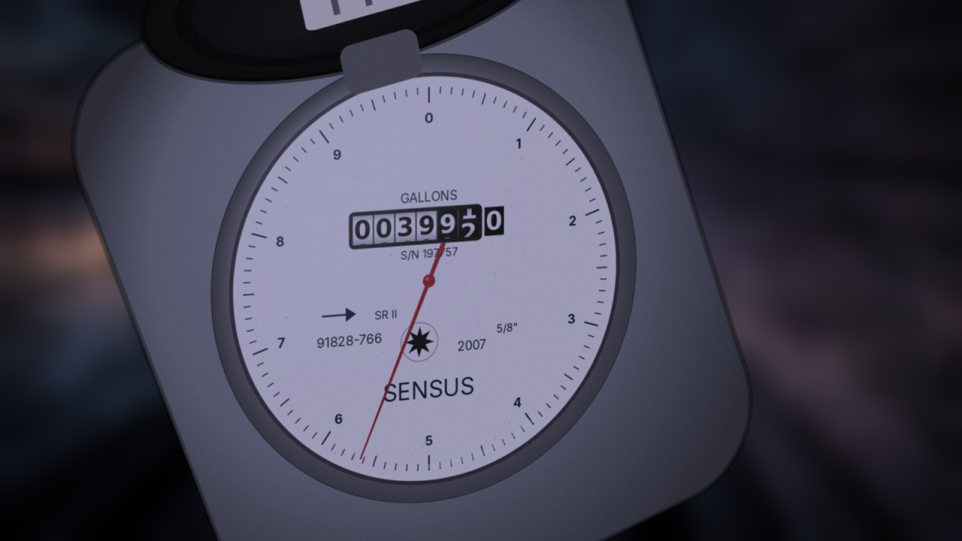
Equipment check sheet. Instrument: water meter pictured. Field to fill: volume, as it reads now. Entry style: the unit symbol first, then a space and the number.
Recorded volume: gal 39915.6
